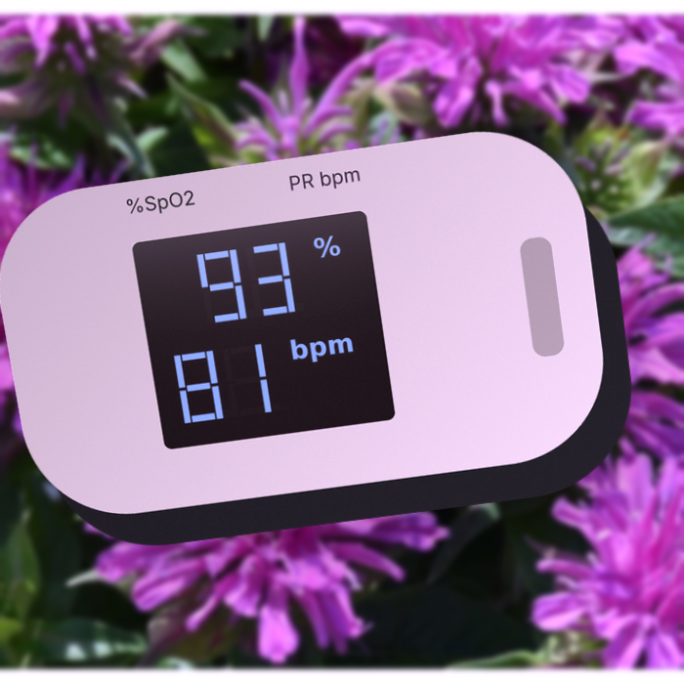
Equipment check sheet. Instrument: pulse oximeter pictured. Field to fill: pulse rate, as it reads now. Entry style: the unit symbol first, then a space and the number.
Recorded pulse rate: bpm 81
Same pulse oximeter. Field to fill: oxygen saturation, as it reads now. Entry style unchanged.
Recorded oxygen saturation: % 93
